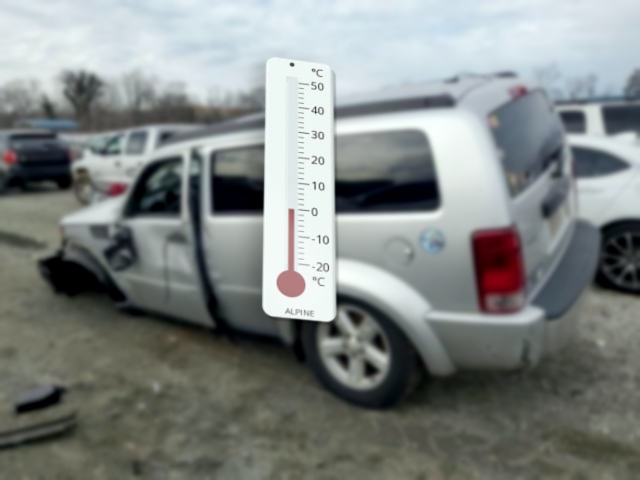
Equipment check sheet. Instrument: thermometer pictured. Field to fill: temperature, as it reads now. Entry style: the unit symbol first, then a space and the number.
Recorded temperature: °C 0
